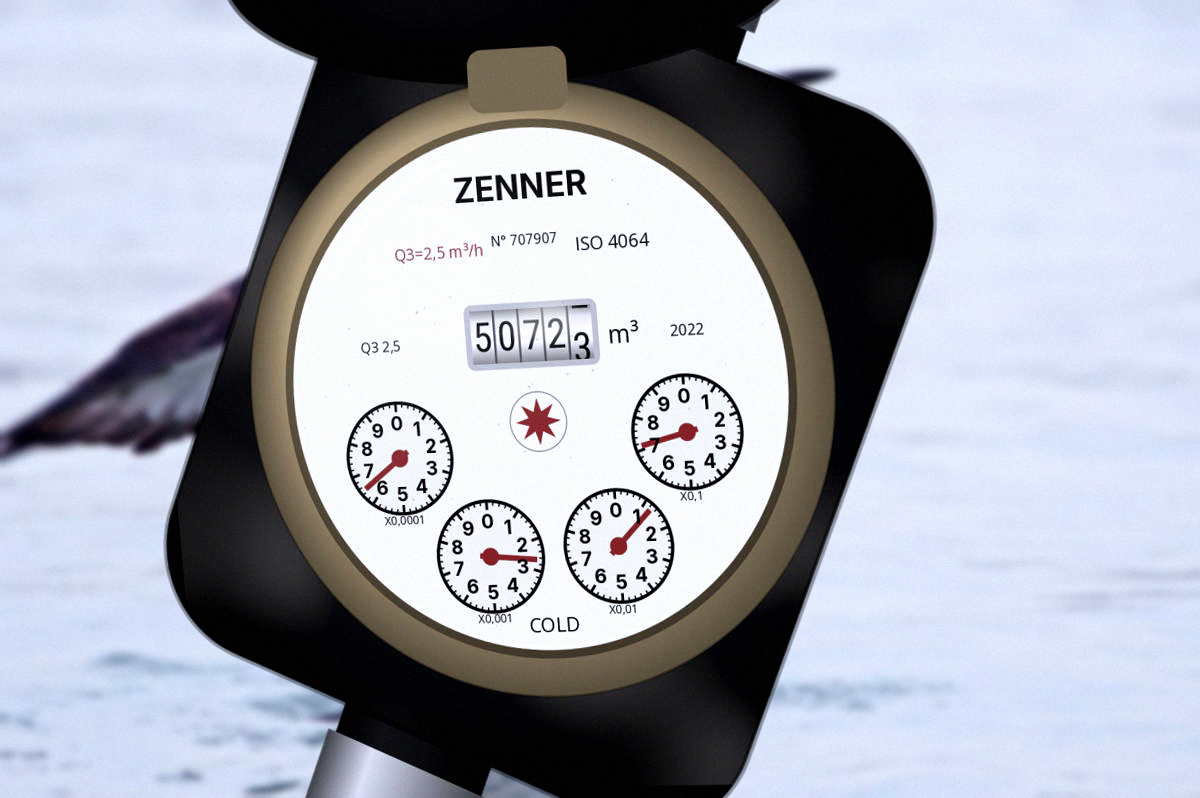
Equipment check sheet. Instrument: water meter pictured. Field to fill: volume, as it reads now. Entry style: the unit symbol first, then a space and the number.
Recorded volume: m³ 50722.7126
